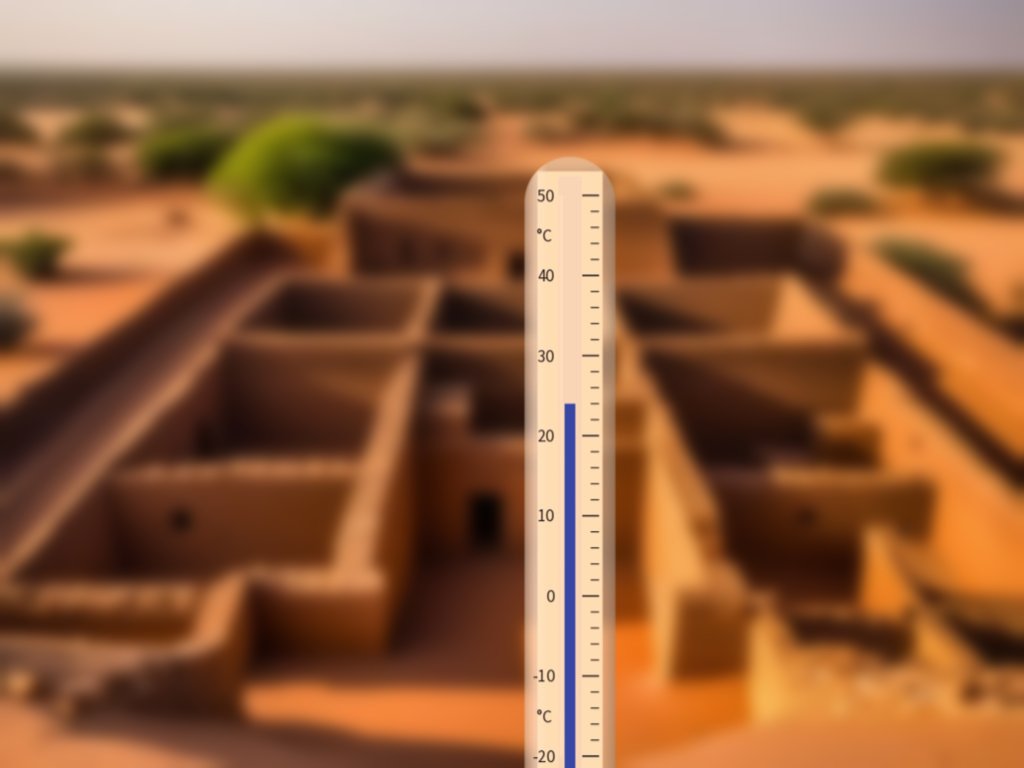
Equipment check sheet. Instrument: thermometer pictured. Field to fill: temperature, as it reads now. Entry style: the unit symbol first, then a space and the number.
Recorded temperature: °C 24
